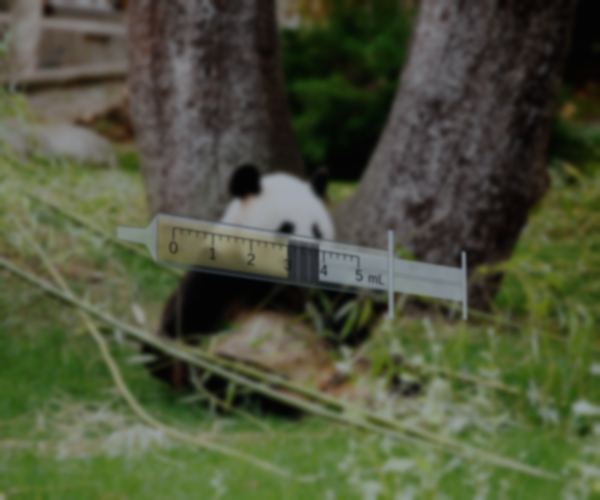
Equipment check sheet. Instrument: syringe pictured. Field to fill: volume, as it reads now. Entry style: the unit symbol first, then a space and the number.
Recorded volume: mL 3
